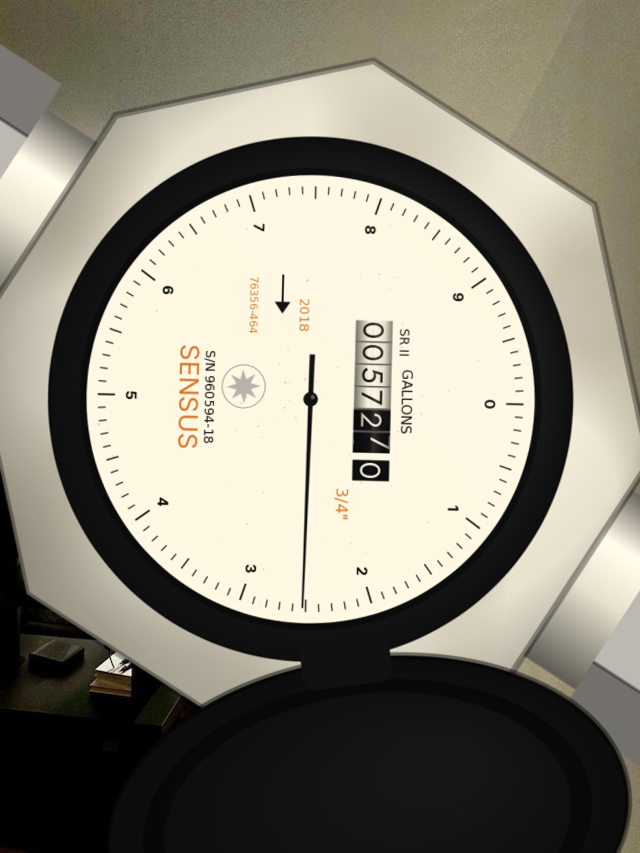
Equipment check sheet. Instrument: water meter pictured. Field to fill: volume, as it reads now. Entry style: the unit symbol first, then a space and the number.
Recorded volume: gal 57272.5
